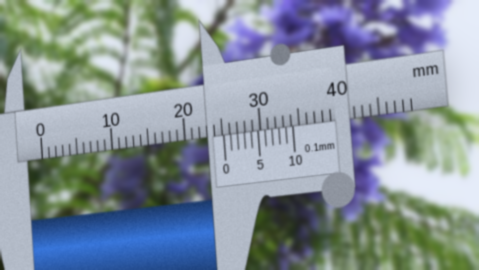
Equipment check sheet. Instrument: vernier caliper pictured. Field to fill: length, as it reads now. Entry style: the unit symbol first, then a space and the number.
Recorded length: mm 25.2
